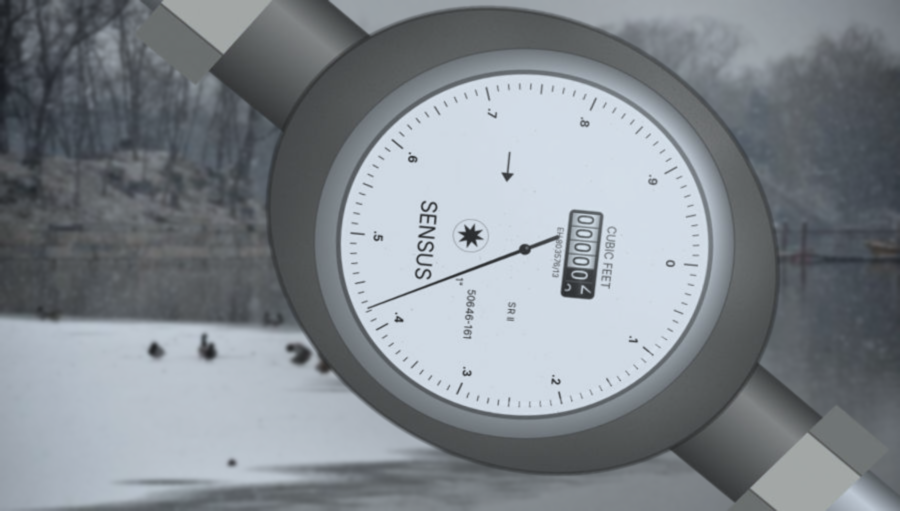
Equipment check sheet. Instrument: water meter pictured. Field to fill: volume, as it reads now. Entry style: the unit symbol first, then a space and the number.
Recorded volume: ft³ 2.42
